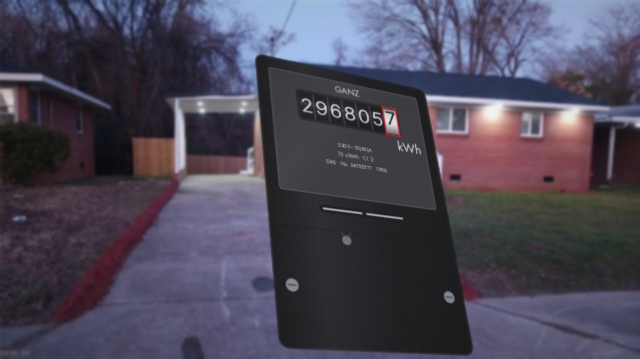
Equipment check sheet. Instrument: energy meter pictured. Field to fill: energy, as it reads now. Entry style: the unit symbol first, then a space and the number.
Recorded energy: kWh 296805.7
